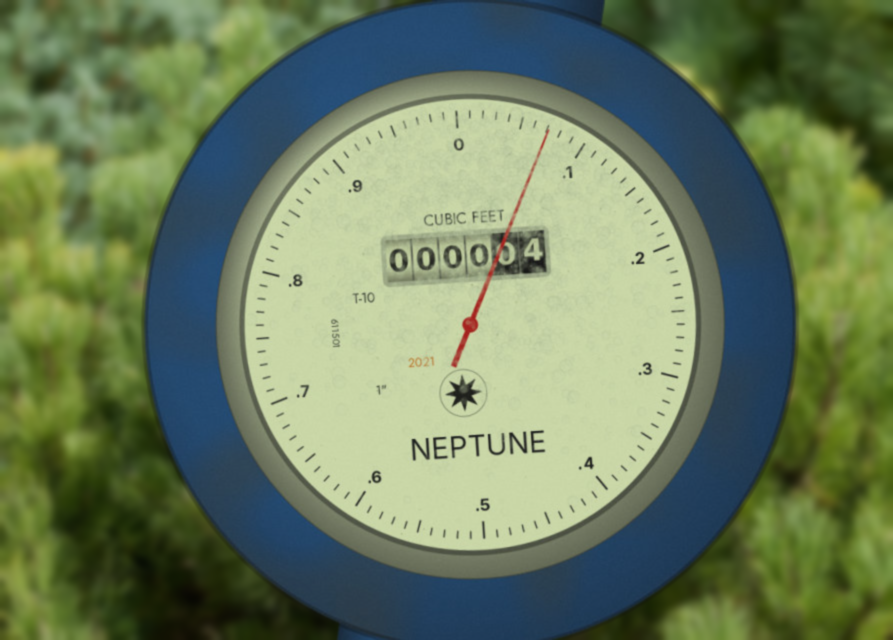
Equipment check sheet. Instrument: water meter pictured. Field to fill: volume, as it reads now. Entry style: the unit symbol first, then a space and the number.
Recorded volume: ft³ 4.07
